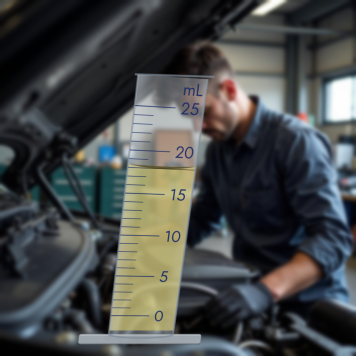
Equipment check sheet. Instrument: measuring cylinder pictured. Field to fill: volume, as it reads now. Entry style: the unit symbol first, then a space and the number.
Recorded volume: mL 18
